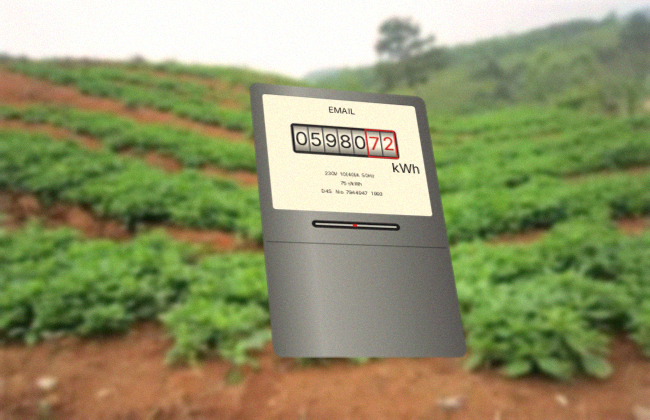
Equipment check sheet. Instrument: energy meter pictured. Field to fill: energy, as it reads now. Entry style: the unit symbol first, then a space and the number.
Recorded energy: kWh 5980.72
